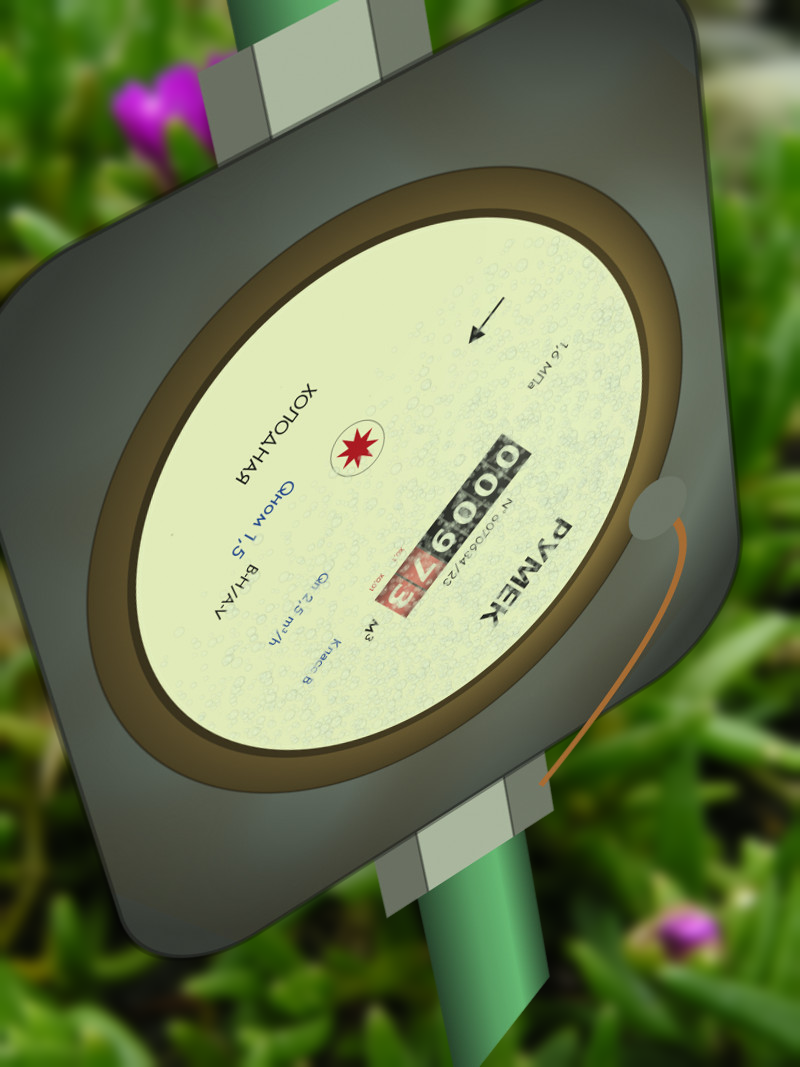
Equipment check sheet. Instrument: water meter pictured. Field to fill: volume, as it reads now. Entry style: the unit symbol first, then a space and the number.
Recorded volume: m³ 9.73
